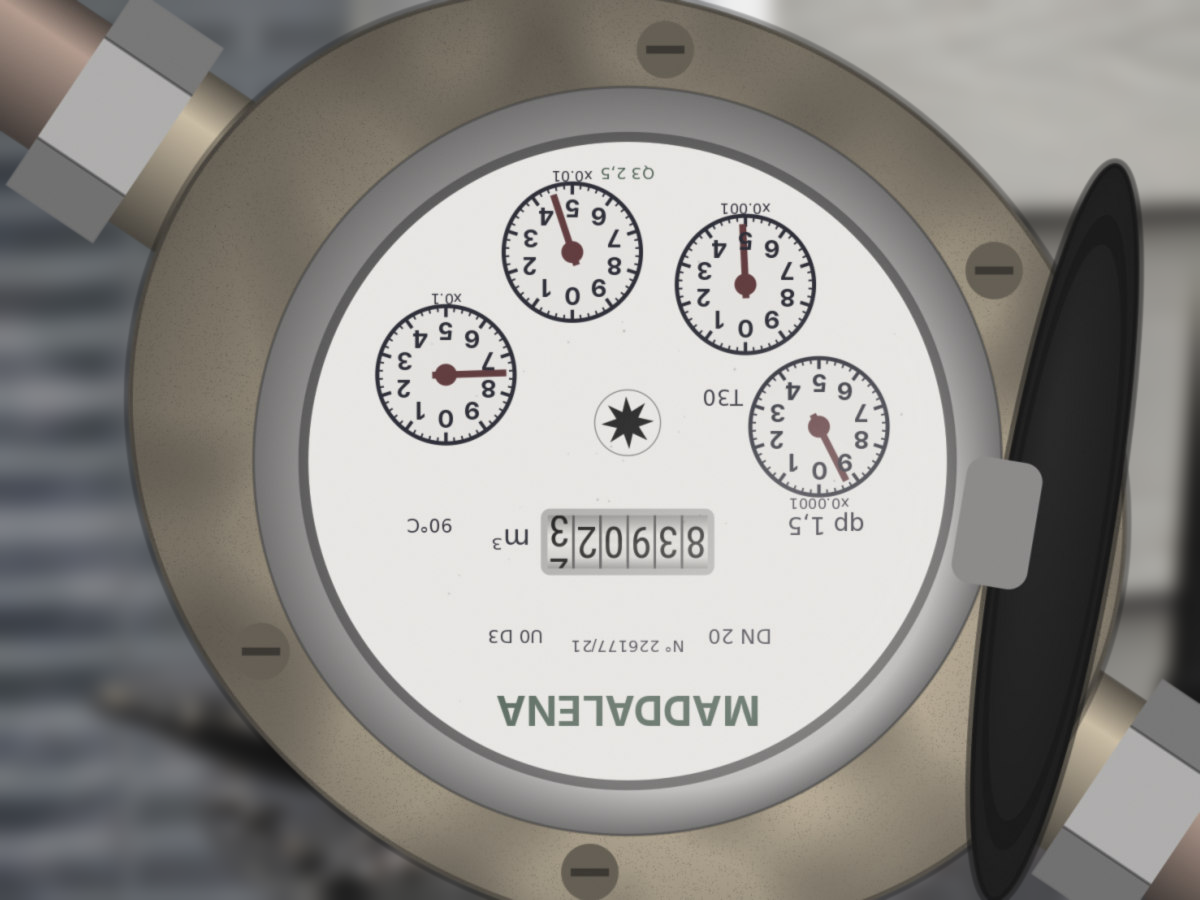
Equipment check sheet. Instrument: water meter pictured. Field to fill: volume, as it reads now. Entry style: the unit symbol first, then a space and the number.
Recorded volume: m³ 839022.7449
